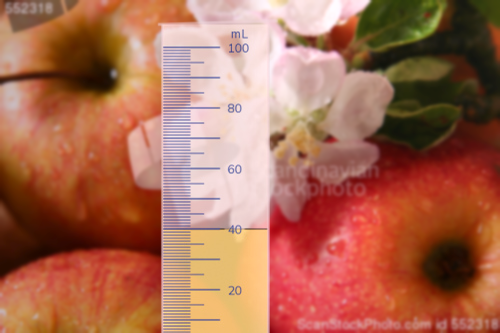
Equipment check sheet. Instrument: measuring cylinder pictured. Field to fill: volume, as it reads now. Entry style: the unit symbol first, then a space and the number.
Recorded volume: mL 40
